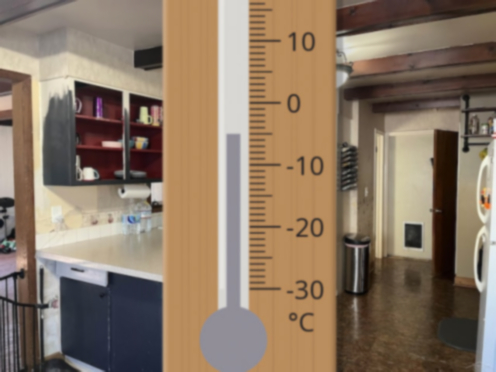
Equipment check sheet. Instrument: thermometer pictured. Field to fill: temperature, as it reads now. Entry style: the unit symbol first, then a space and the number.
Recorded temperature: °C -5
